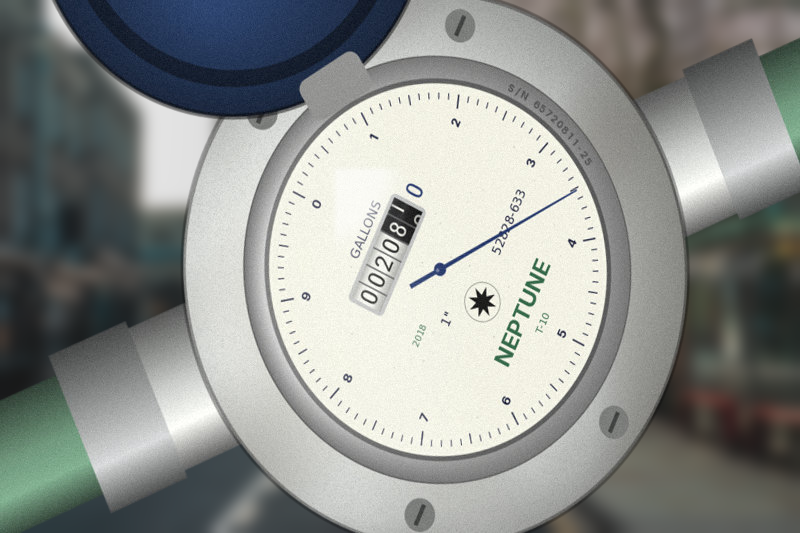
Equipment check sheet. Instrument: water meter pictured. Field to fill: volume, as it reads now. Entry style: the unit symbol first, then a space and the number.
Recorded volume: gal 20813.5
